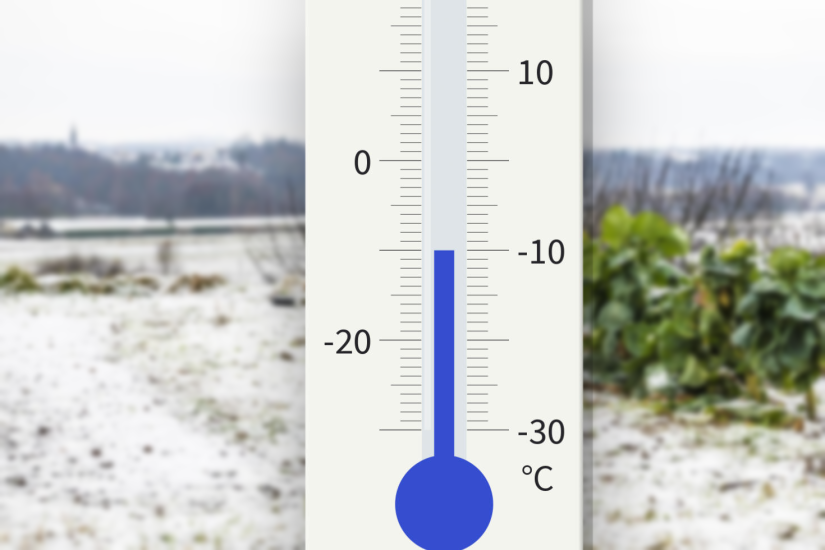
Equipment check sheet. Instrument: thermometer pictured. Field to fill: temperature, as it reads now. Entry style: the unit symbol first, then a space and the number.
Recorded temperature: °C -10
